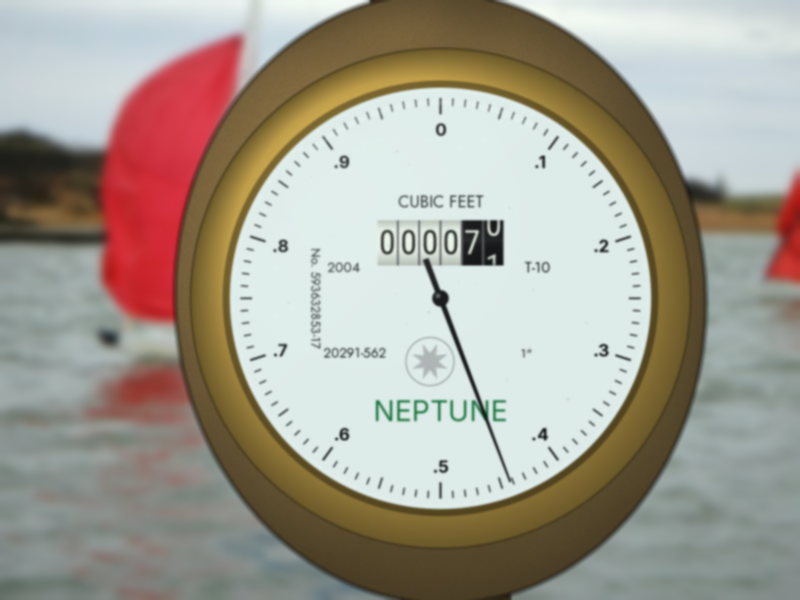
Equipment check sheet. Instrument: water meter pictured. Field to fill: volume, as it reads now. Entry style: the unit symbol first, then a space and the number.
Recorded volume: ft³ 70.44
